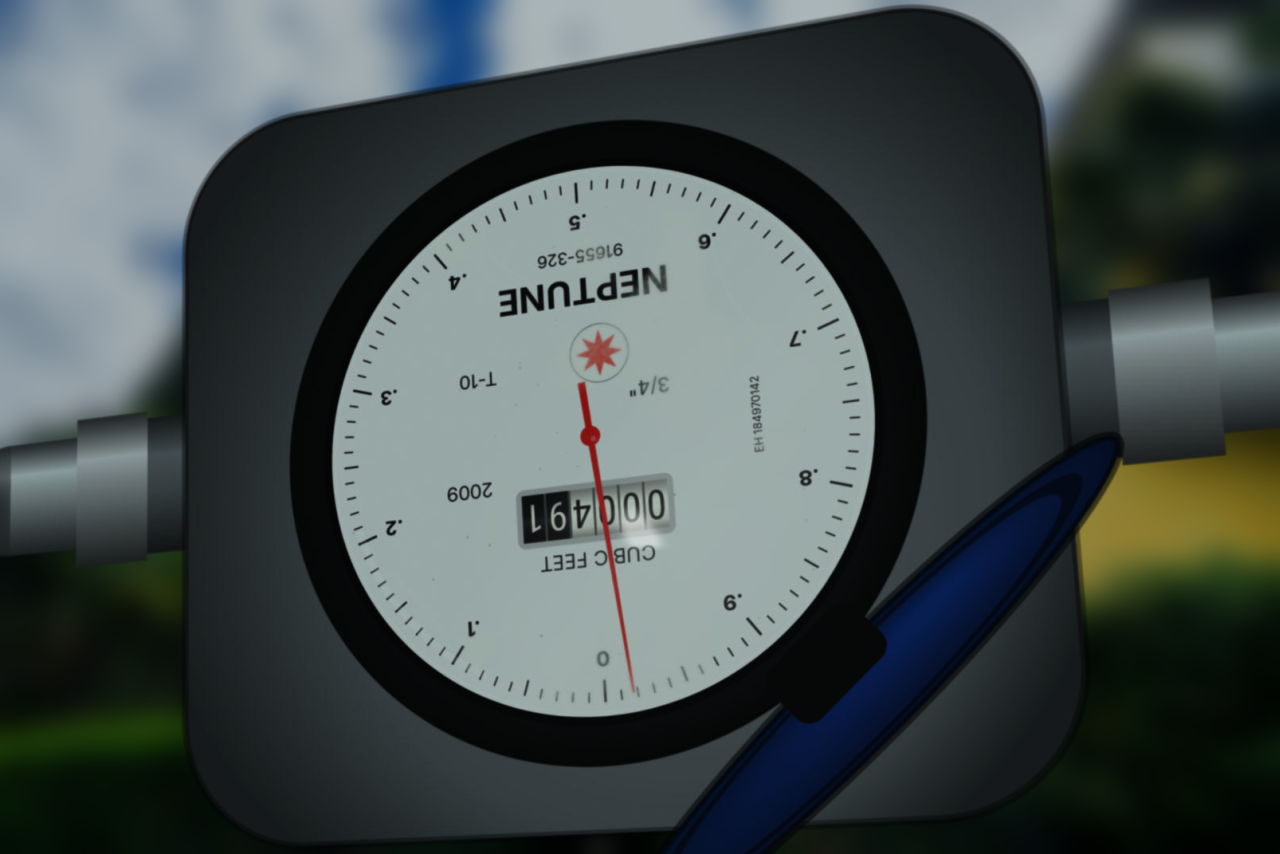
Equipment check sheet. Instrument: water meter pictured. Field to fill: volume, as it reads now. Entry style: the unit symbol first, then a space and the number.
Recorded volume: ft³ 490.98
